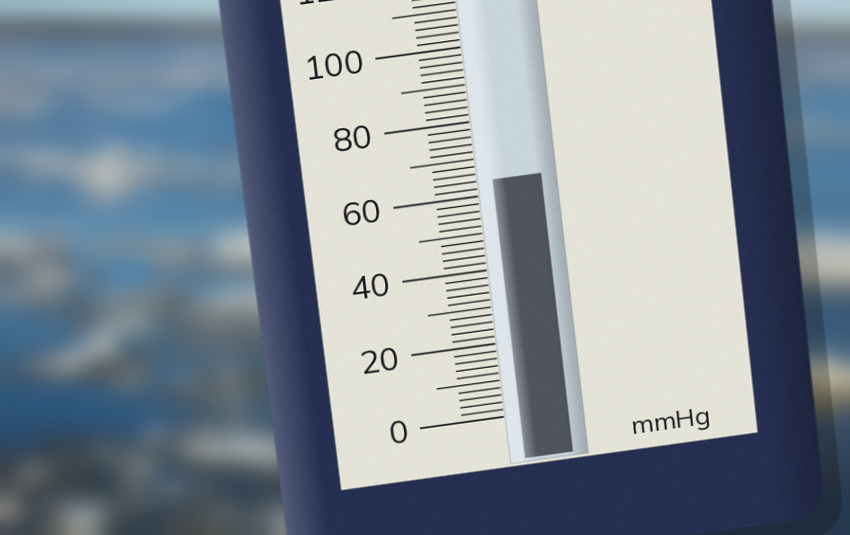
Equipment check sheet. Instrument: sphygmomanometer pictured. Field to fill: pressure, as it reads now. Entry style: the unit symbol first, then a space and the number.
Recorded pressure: mmHg 64
